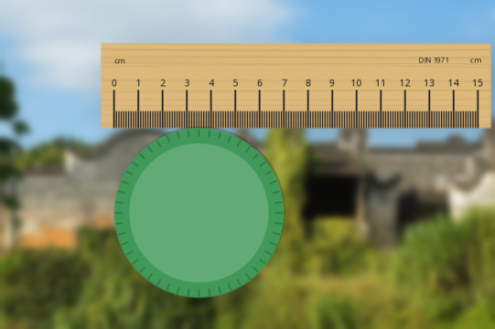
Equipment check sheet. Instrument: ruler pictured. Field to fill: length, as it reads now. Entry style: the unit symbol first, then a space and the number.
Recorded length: cm 7
